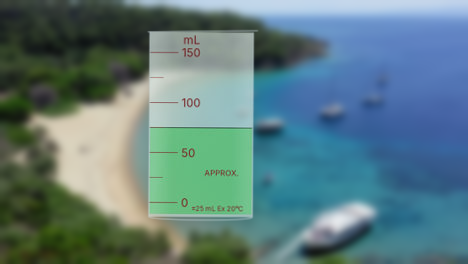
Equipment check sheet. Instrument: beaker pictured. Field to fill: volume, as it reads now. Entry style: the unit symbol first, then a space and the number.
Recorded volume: mL 75
